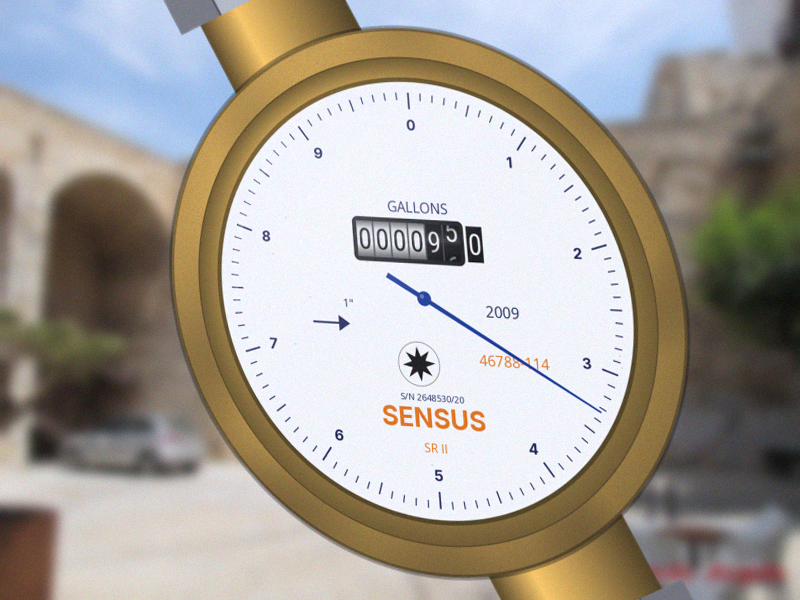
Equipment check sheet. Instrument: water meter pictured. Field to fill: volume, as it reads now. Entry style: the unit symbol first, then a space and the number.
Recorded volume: gal 953.3
